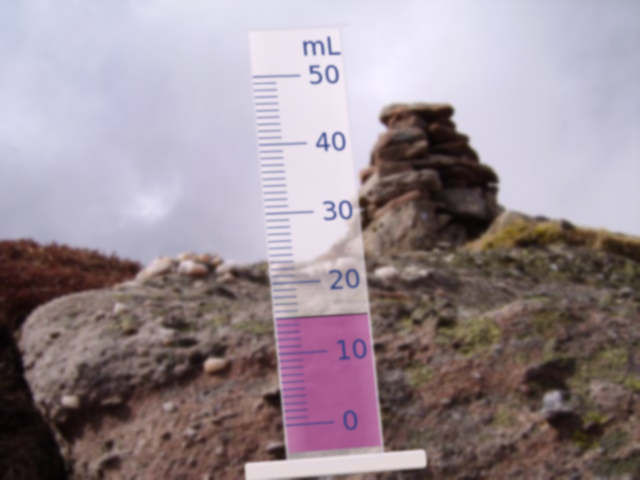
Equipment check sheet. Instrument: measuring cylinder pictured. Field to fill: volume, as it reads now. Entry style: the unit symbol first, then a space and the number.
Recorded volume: mL 15
